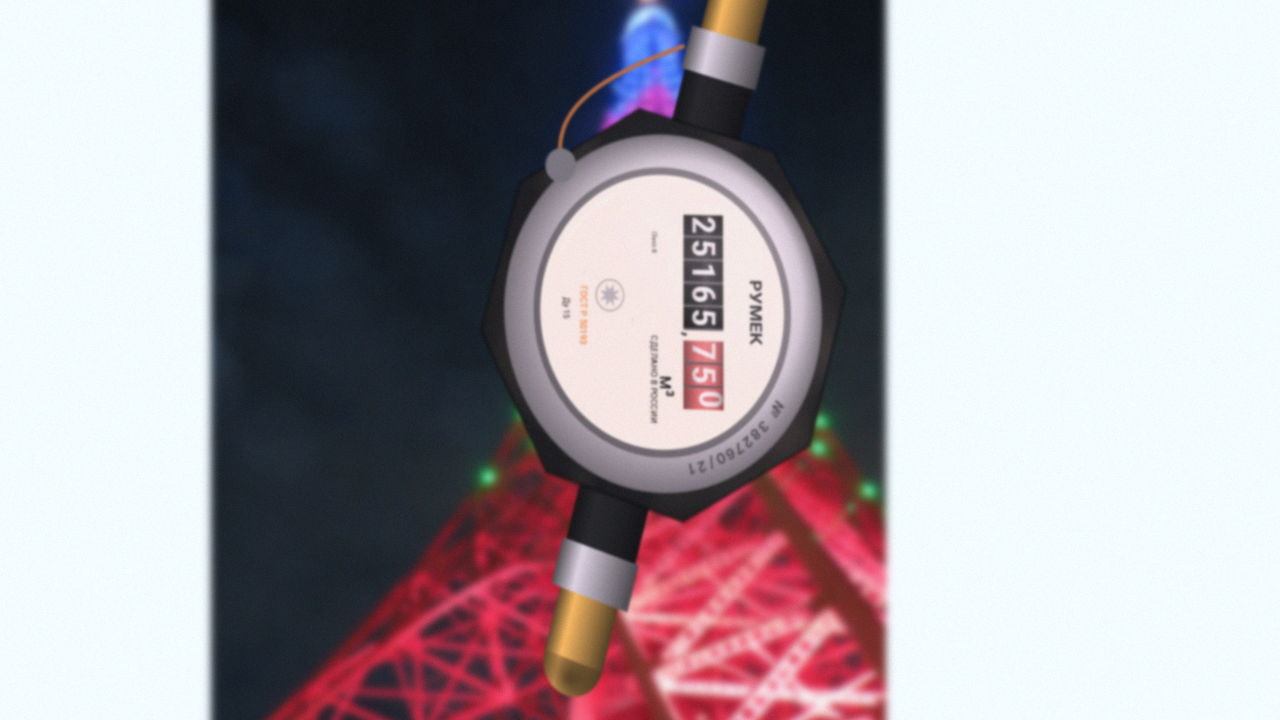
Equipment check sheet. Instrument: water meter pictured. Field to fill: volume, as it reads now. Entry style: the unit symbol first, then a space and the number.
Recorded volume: m³ 25165.750
